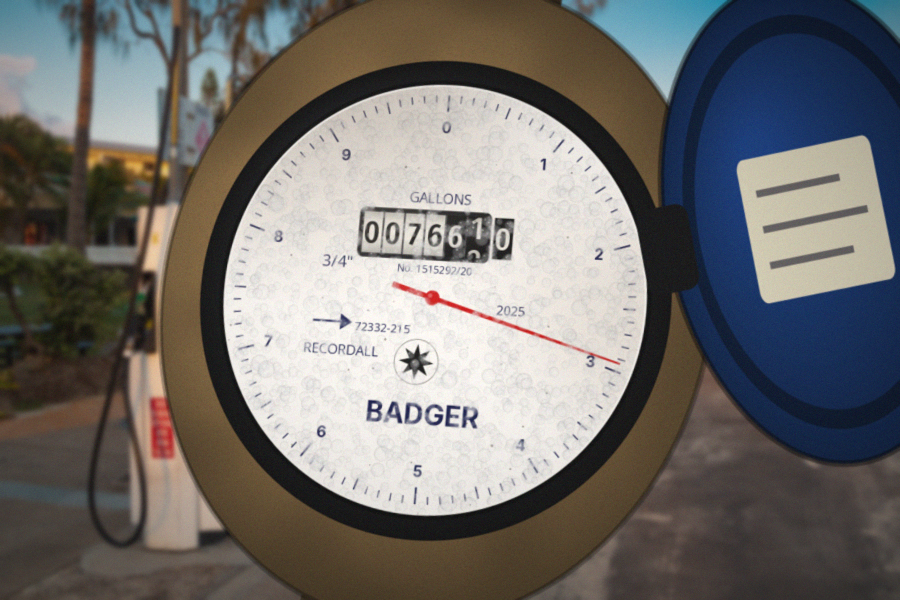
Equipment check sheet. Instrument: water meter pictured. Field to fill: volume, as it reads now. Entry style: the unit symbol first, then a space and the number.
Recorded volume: gal 76612.9
